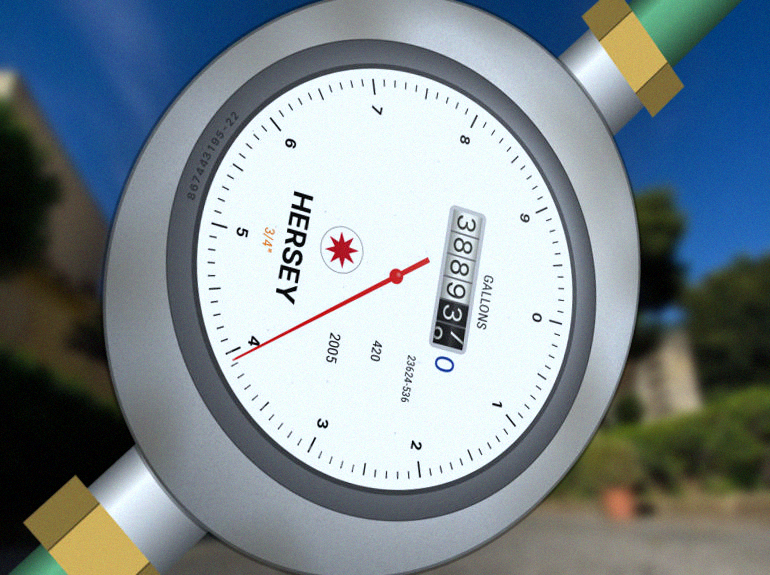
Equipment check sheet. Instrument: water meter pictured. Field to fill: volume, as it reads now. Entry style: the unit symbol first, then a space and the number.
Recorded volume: gal 3889373.9
